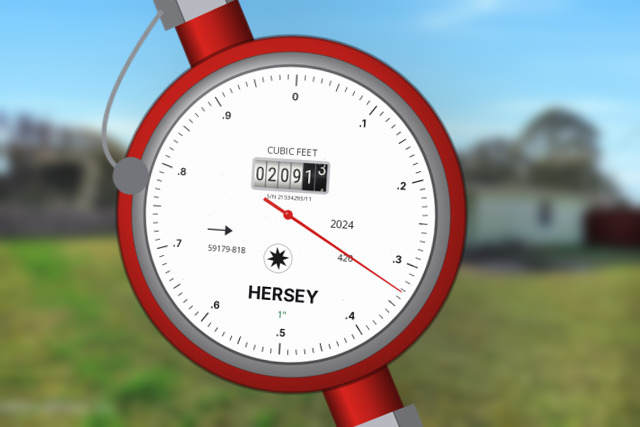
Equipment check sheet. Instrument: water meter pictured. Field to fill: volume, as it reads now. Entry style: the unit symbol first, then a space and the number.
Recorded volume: ft³ 20913.33
